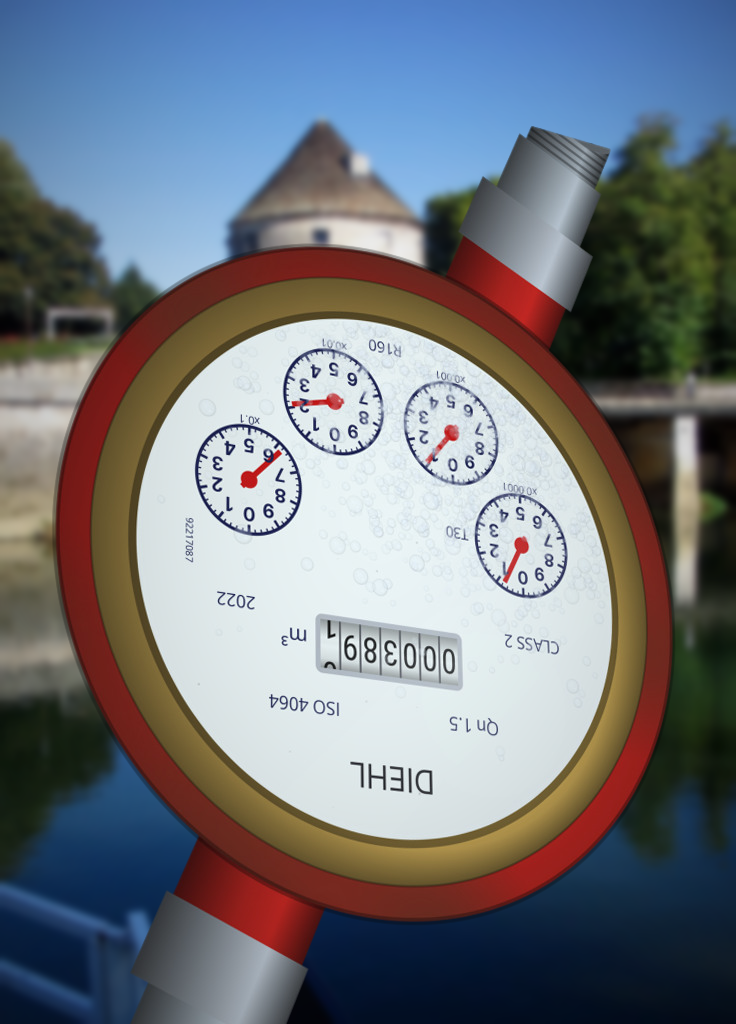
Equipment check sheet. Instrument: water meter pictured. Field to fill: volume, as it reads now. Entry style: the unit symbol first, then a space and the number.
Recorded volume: m³ 3890.6210
